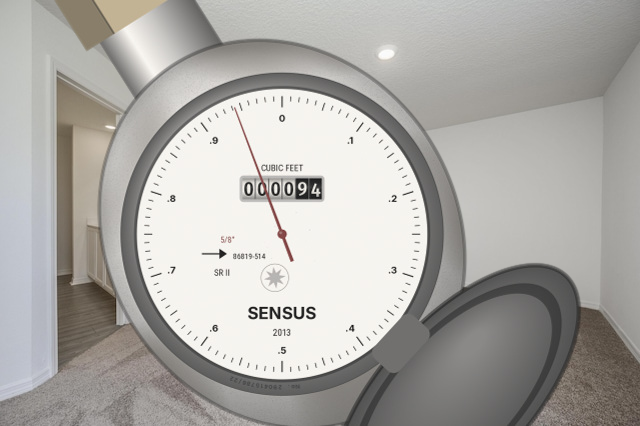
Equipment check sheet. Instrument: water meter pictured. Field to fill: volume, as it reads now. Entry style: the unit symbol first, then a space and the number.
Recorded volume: ft³ 93.94
